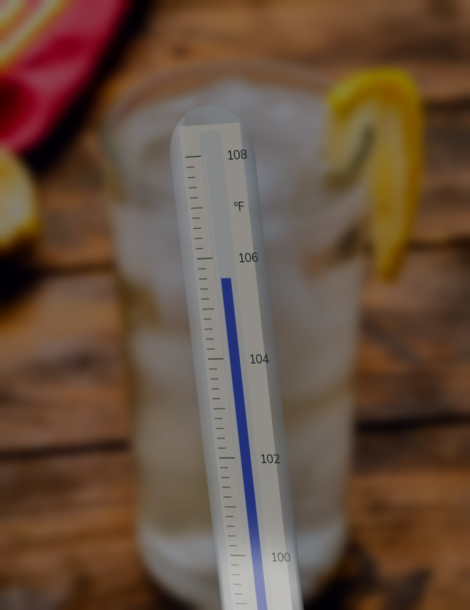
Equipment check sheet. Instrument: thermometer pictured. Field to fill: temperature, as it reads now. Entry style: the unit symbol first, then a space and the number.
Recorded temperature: °F 105.6
